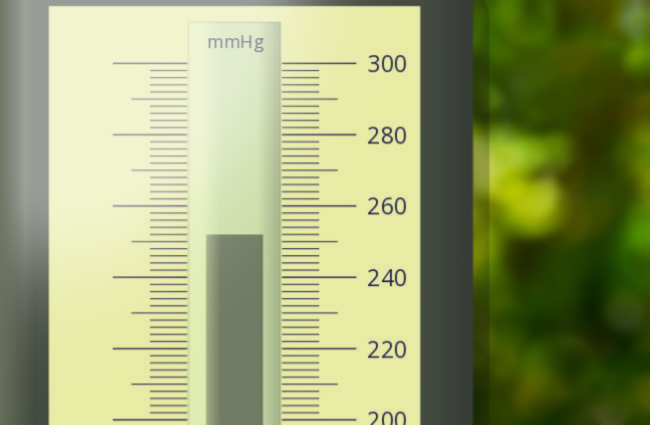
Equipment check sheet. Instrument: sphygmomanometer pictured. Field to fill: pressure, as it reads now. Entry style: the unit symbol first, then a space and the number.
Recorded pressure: mmHg 252
